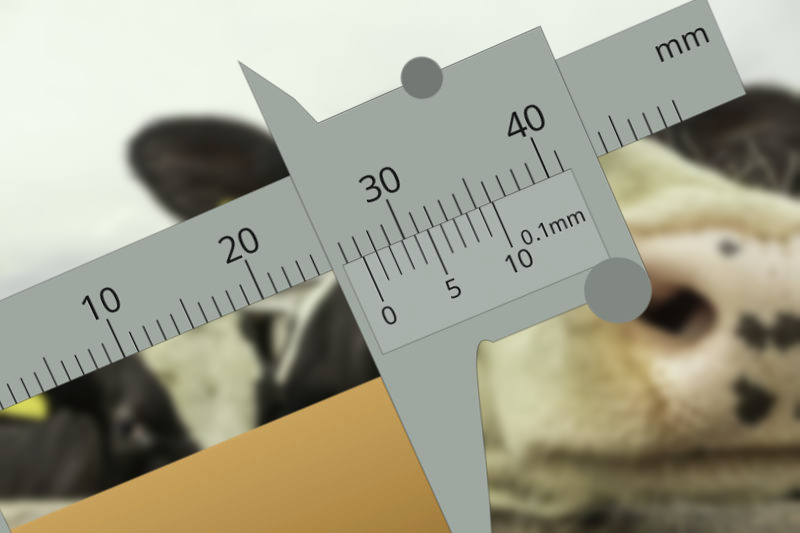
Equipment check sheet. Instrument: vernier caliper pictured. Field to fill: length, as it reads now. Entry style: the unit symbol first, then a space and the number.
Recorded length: mm 27.1
